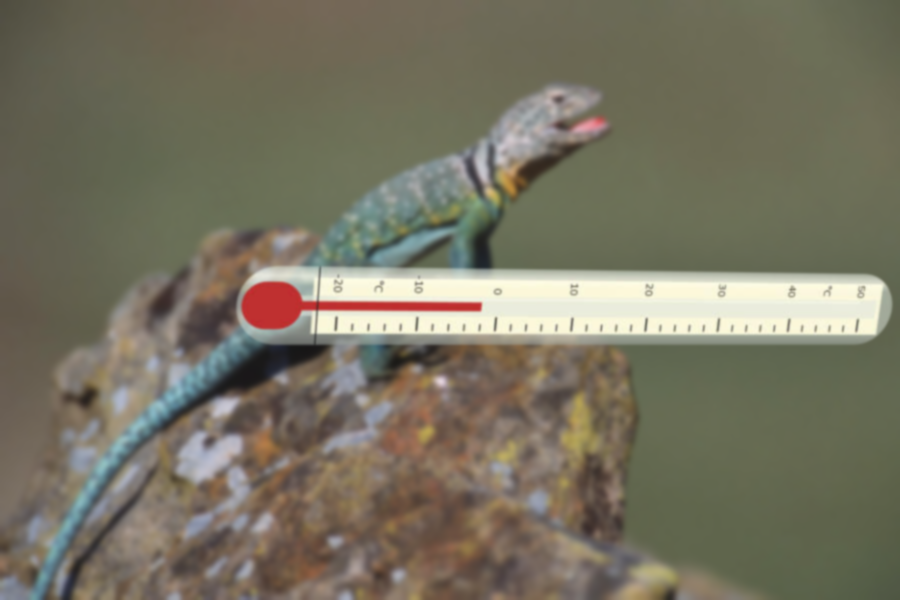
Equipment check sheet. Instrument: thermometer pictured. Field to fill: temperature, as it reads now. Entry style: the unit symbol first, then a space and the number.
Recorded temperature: °C -2
